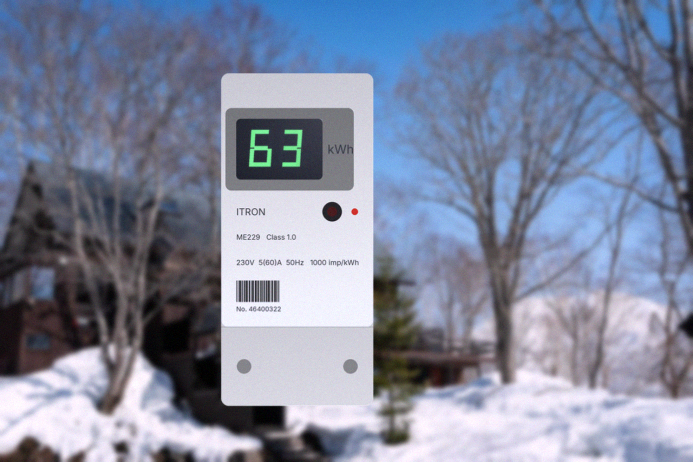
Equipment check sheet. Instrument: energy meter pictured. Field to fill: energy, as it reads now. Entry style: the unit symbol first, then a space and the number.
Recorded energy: kWh 63
